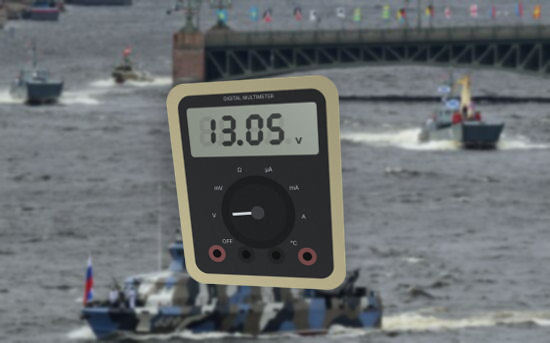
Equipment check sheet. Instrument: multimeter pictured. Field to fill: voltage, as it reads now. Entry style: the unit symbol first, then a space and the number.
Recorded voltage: V 13.05
